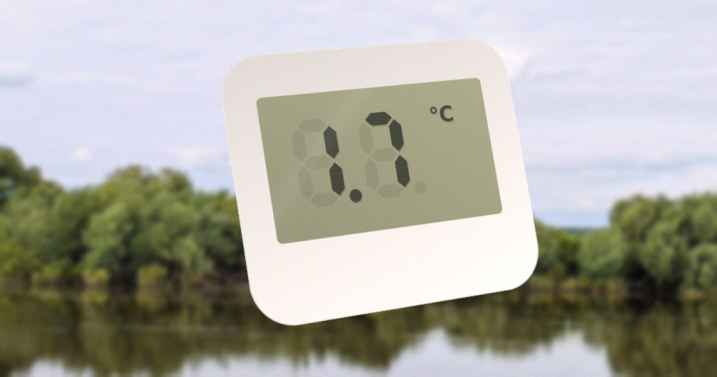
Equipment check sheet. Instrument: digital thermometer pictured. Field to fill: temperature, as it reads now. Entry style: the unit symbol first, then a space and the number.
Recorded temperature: °C 1.7
